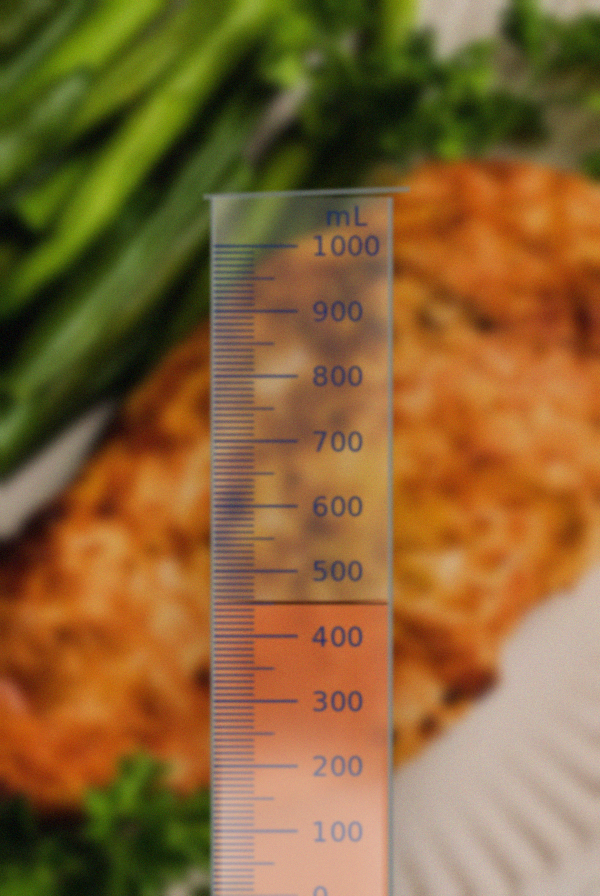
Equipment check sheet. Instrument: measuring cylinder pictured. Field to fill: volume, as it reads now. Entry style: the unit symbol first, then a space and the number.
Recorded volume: mL 450
